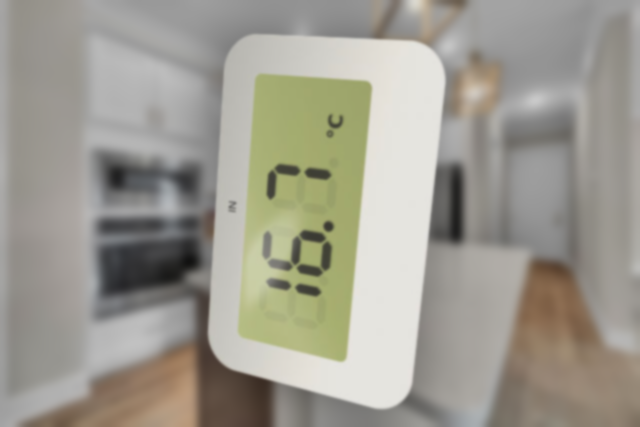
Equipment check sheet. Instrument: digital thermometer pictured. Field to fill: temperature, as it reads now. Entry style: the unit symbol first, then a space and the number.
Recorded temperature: °C 16.7
